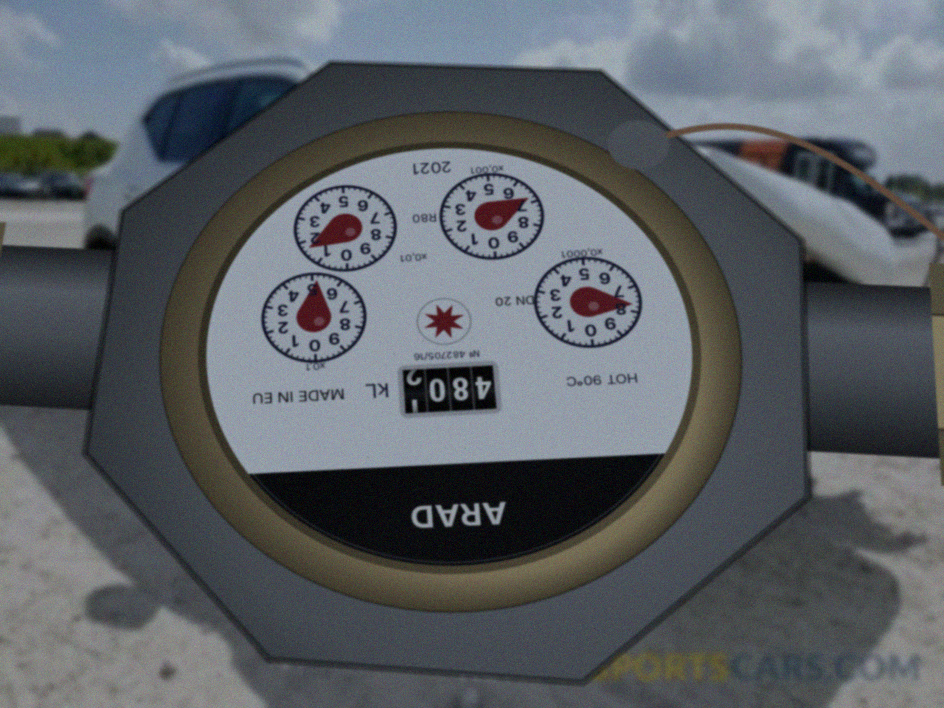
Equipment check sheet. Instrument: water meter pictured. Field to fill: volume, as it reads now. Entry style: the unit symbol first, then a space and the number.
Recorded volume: kL 4801.5167
